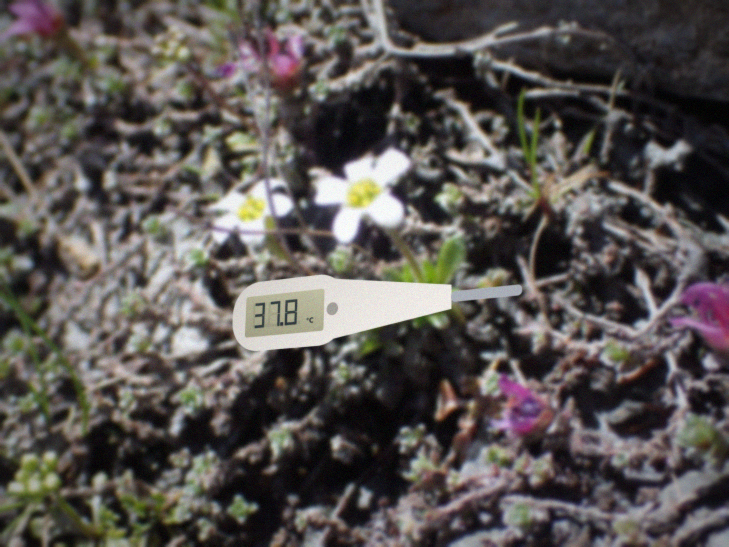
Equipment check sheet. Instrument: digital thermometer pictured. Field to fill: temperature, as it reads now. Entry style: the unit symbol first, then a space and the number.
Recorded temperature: °C 37.8
